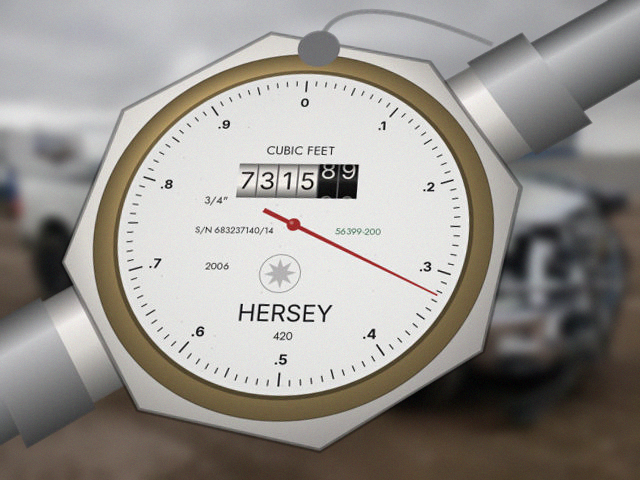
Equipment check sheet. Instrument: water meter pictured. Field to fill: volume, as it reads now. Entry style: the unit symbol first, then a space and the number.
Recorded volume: ft³ 731589.32
